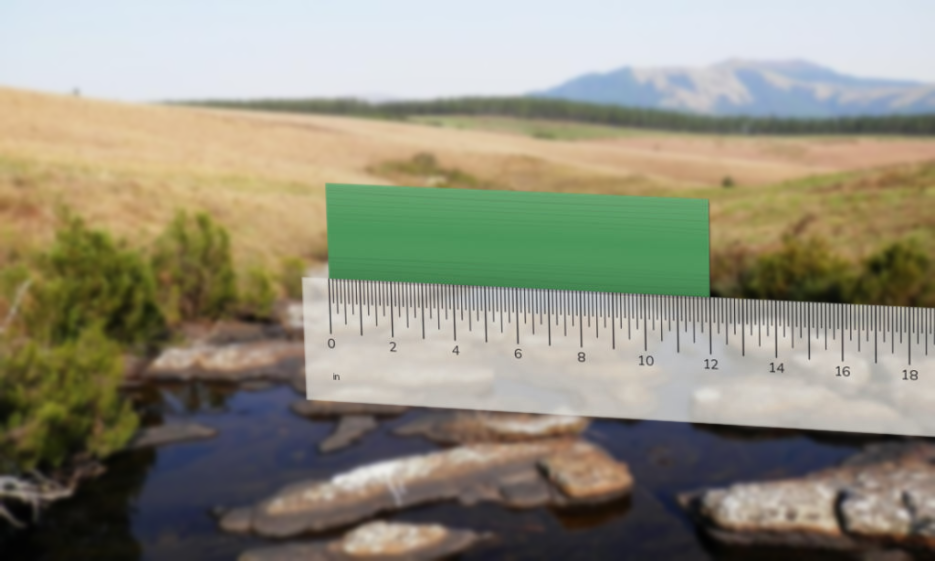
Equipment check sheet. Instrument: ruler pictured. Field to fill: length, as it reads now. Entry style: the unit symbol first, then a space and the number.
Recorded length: in 12
